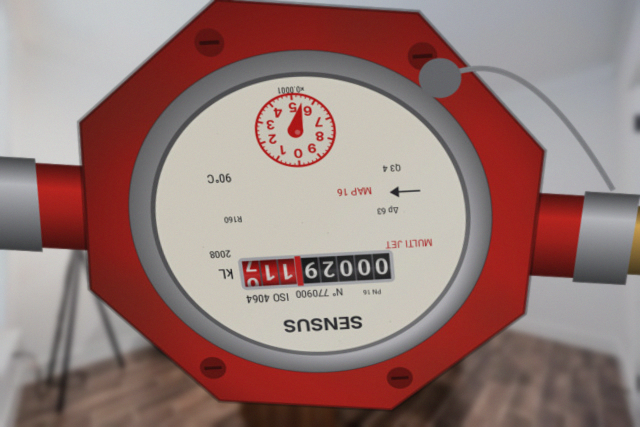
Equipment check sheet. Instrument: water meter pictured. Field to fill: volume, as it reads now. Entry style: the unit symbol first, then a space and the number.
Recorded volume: kL 29.1165
